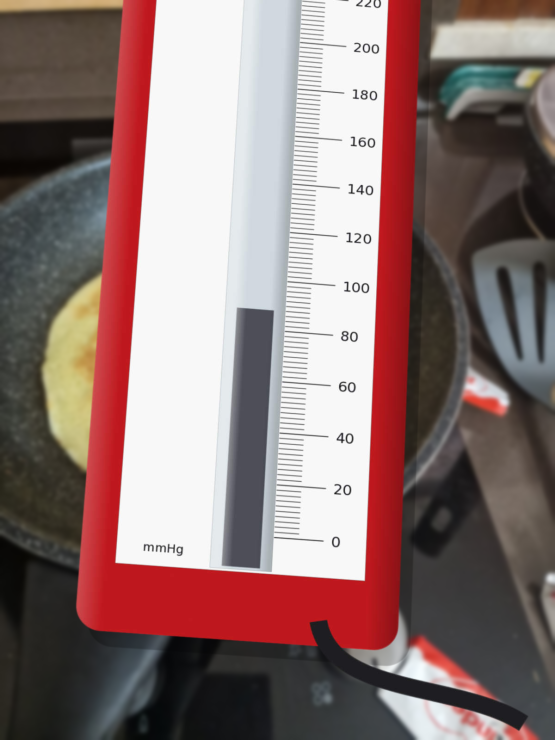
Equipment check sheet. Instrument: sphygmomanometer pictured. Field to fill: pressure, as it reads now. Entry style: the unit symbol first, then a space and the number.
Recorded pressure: mmHg 88
